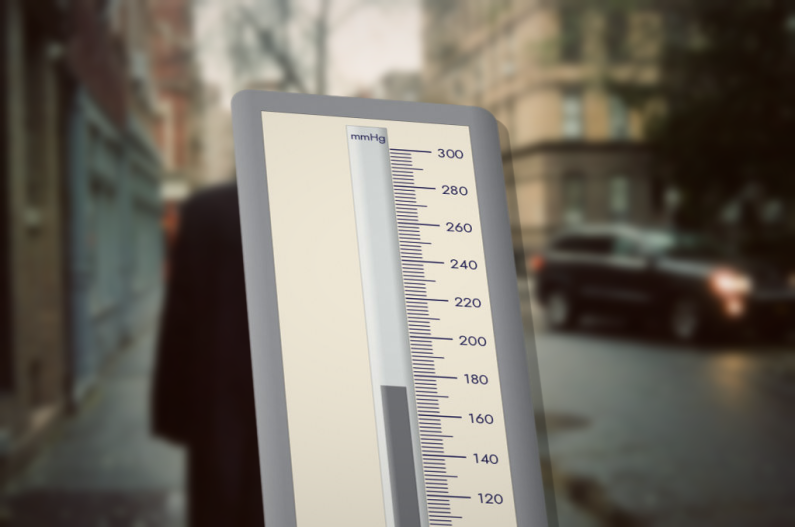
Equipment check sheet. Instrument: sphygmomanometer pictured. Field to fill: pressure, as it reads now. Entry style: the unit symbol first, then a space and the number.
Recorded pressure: mmHg 174
